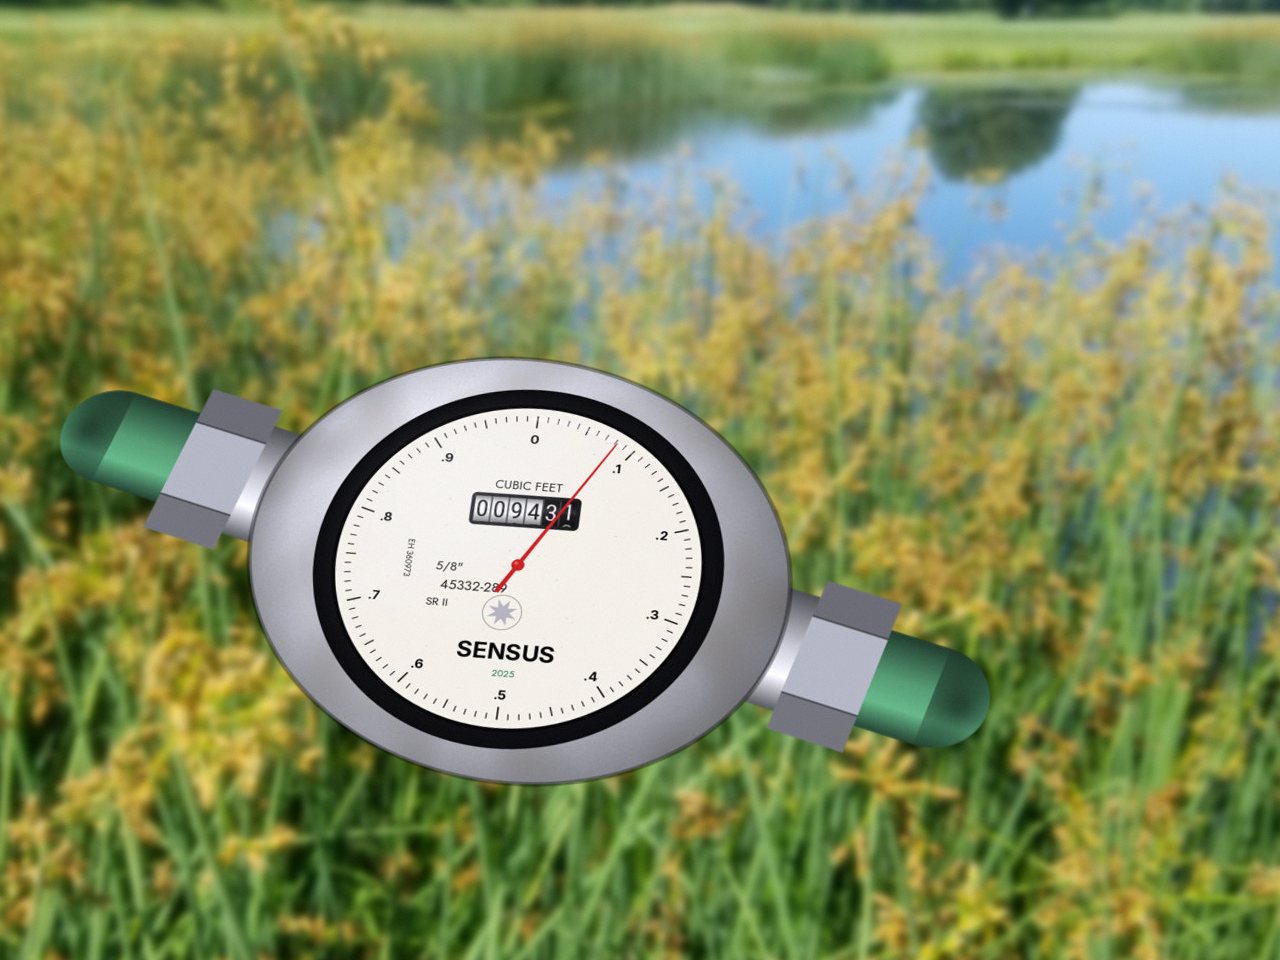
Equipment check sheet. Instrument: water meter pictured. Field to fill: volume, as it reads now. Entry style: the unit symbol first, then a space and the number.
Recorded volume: ft³ 9431.08
